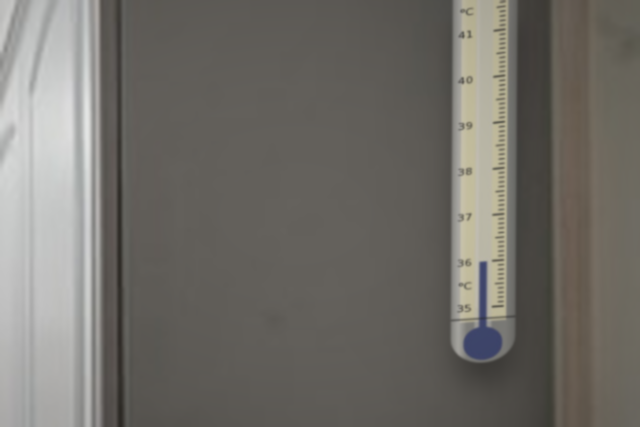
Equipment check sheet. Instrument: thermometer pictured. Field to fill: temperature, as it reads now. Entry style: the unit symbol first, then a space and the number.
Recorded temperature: °C 36
